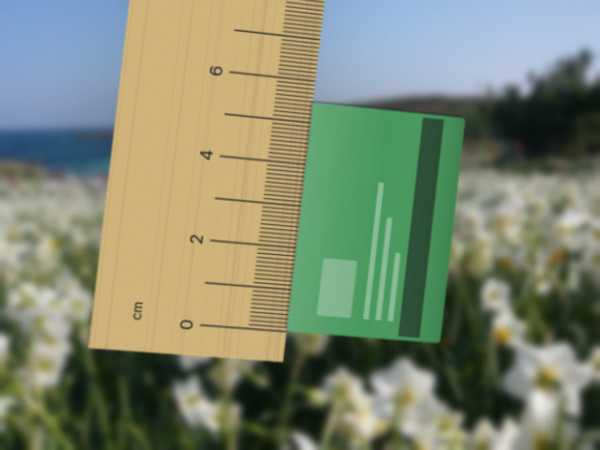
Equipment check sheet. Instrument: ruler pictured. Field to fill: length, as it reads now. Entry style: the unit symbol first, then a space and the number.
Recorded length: cm 5.5
